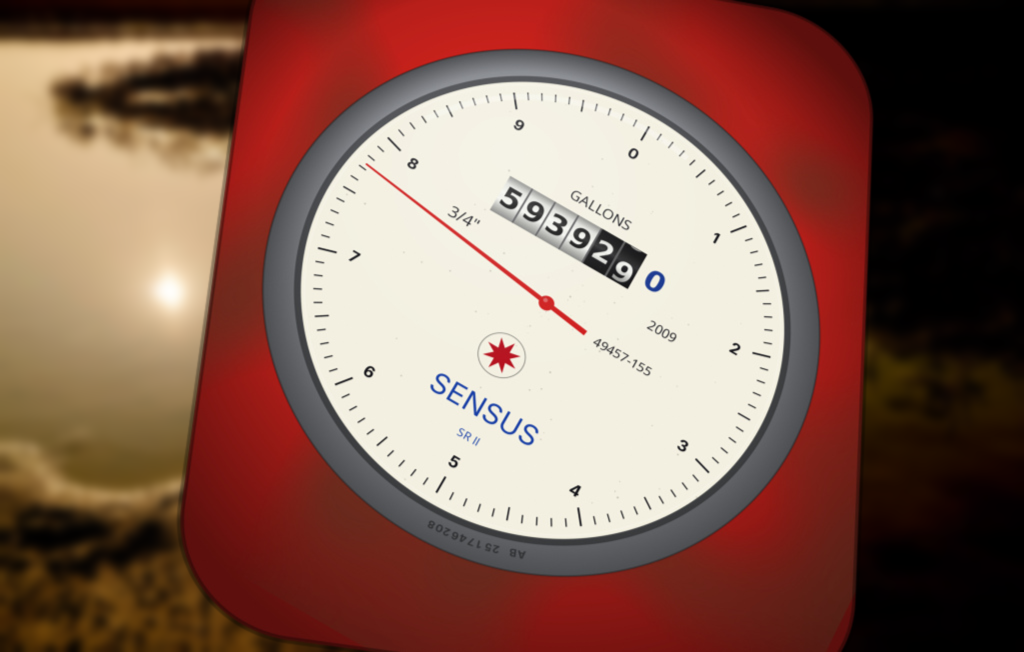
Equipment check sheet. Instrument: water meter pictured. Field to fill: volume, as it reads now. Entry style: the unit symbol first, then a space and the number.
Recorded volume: gal 5939287.7
